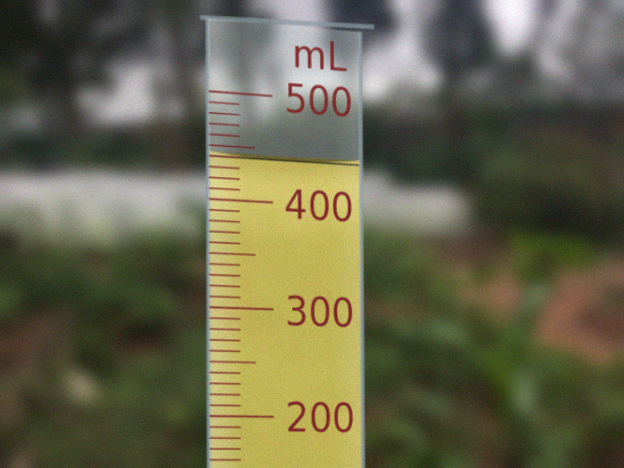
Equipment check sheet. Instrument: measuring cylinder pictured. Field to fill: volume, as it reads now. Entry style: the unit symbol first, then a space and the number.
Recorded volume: mL 440
